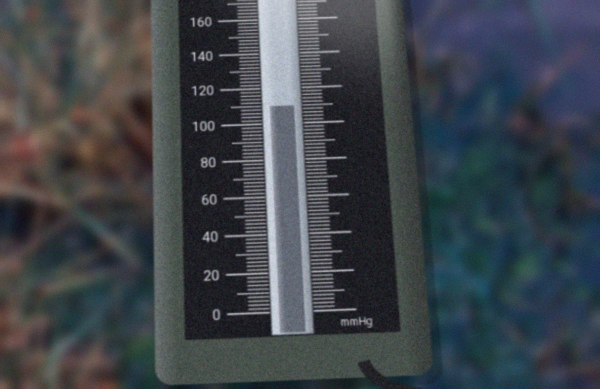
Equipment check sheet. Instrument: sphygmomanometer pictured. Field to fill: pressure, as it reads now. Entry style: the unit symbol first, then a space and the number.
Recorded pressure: mmHg 110
